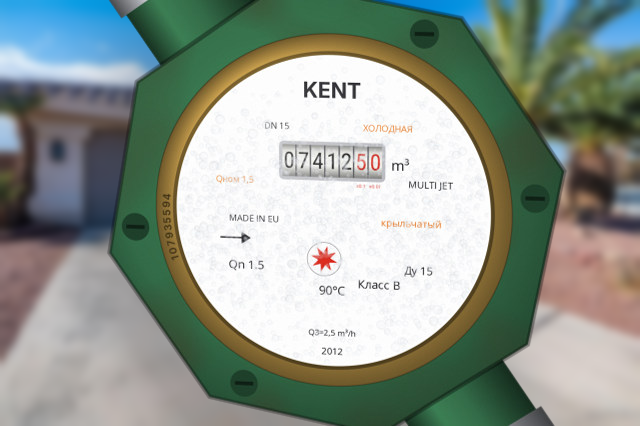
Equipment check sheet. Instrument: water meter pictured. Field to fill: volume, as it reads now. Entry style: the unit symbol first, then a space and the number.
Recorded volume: m³ 7412.50
